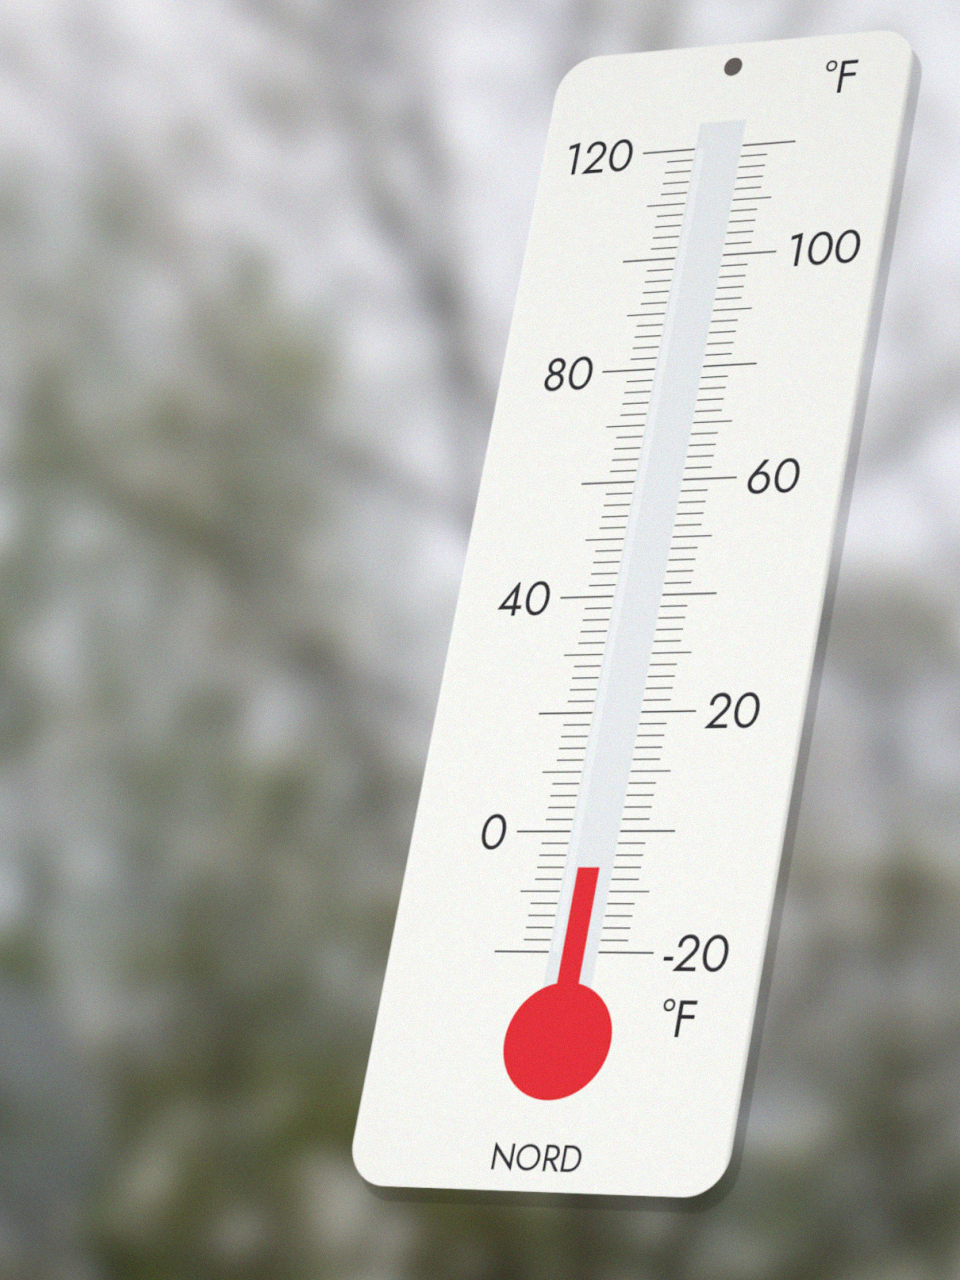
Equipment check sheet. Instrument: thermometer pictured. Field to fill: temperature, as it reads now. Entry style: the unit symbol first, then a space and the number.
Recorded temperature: °F -6
